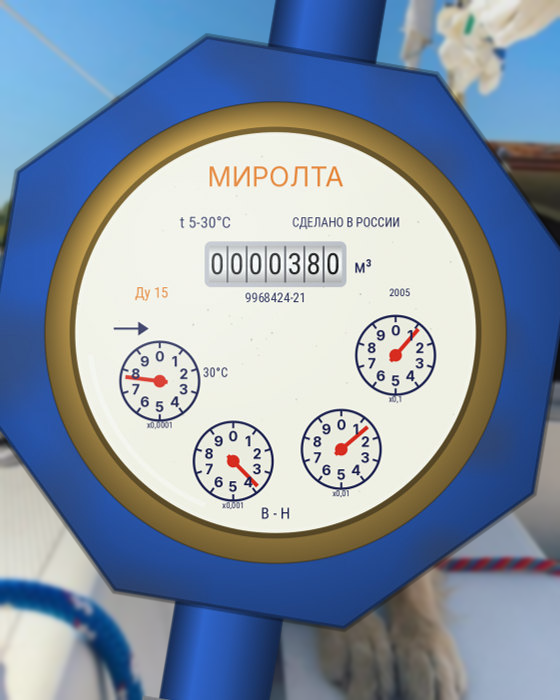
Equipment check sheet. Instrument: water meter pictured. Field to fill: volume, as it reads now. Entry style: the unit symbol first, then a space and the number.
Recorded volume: m³ 380.1137
